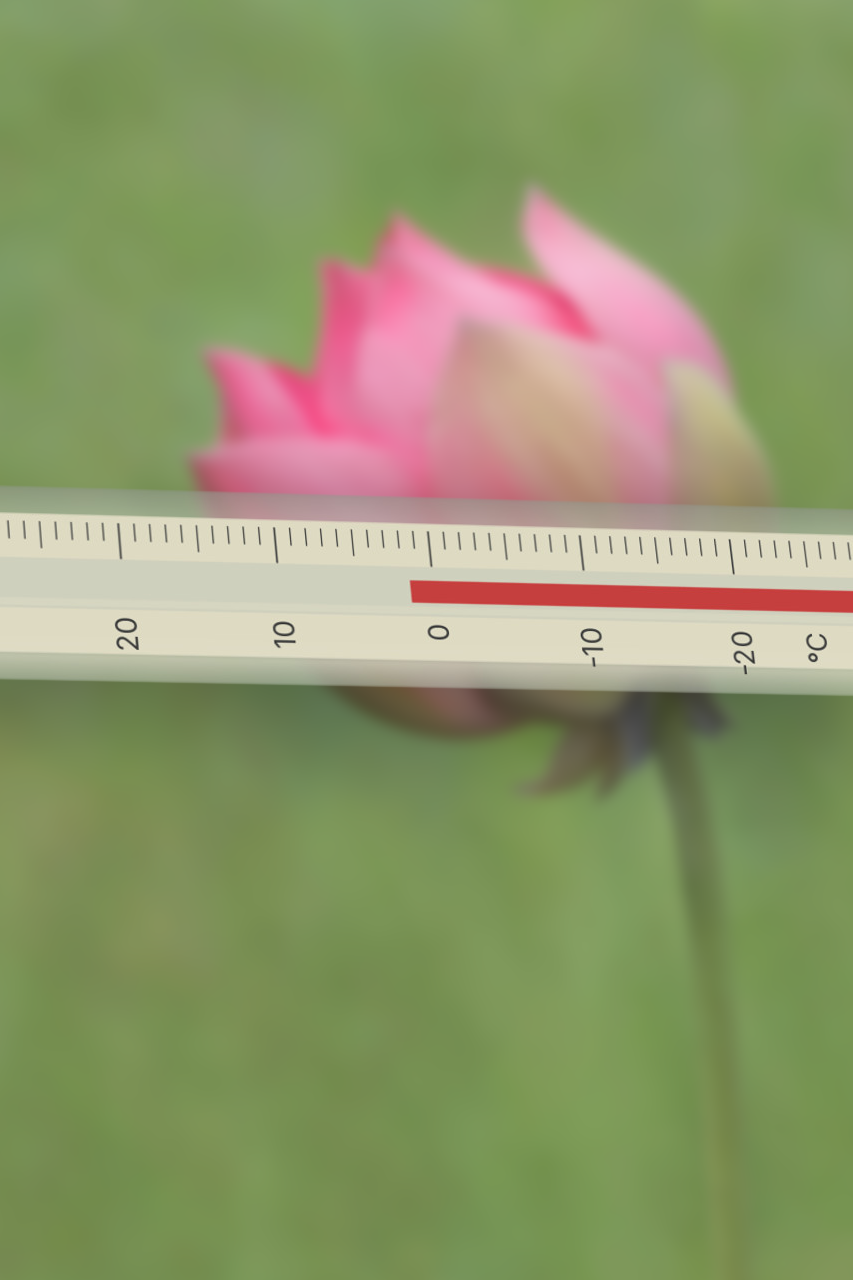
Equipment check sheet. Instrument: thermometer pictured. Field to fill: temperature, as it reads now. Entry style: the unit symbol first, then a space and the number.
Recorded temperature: °C 1.5
